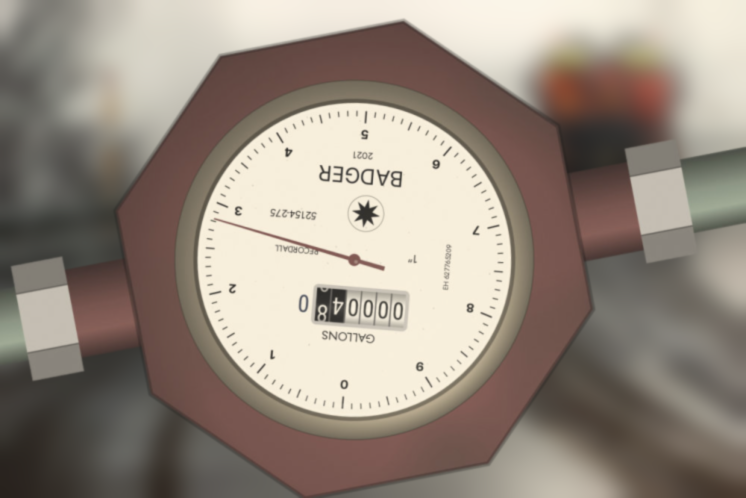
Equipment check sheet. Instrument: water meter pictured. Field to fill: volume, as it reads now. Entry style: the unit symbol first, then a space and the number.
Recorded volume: gal 482.8
